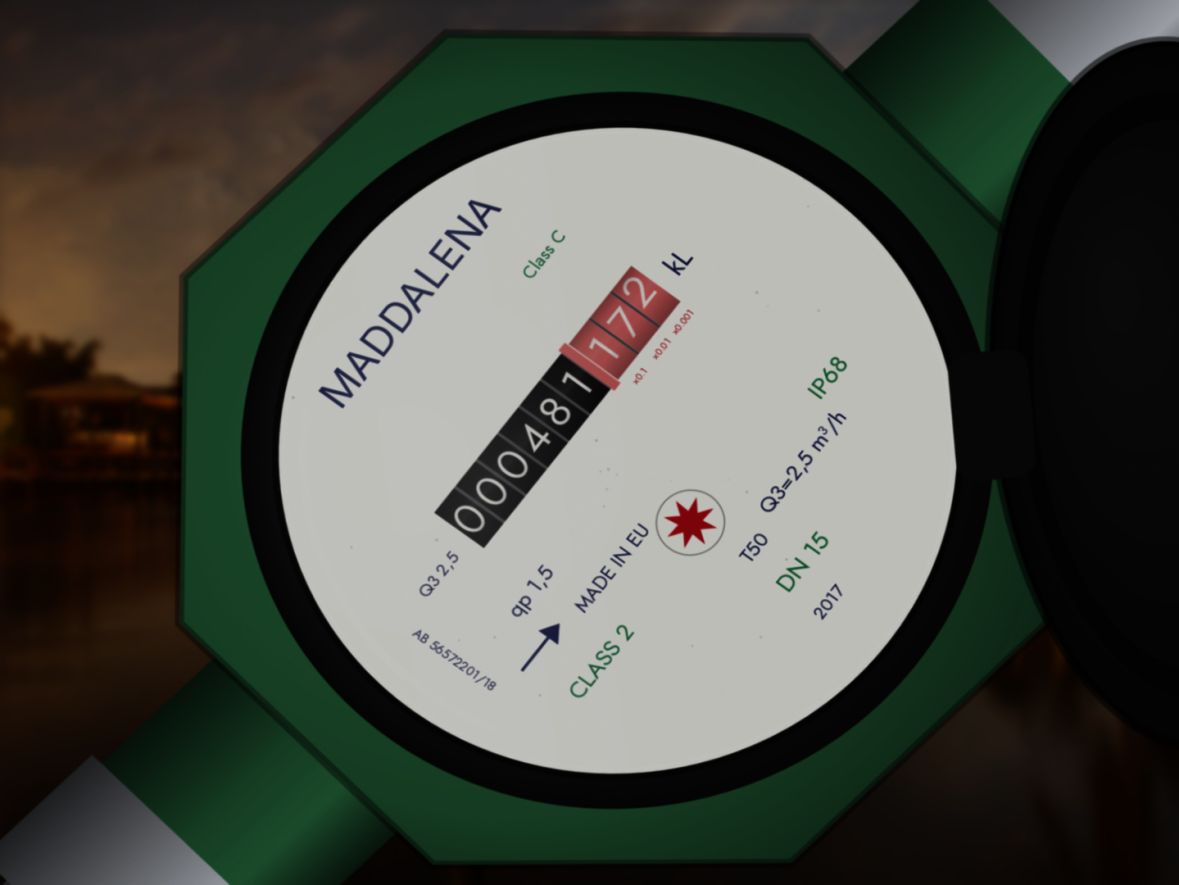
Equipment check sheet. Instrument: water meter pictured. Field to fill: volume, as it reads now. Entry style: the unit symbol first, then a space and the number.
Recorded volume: kL 481.172
